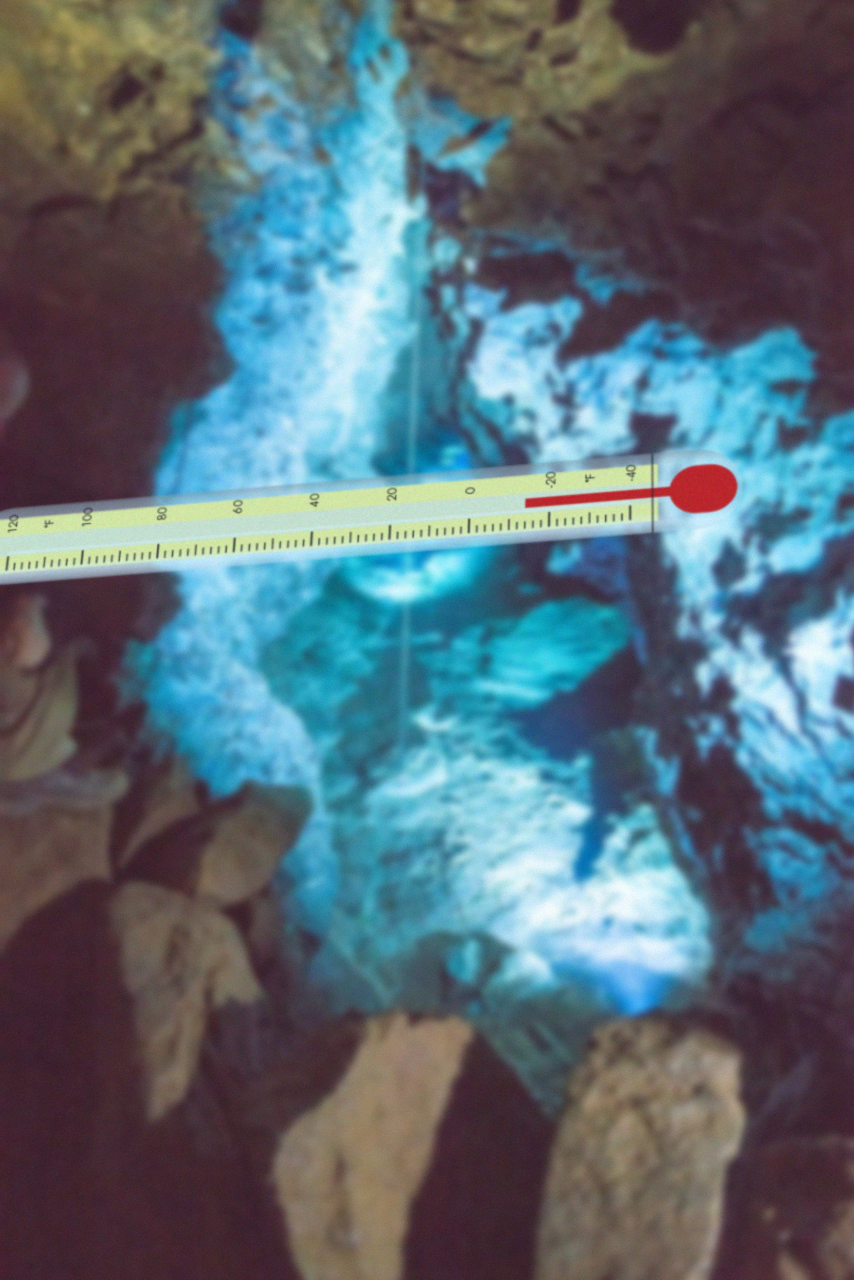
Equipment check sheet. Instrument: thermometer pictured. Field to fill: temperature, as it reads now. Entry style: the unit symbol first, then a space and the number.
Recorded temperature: °F -14
